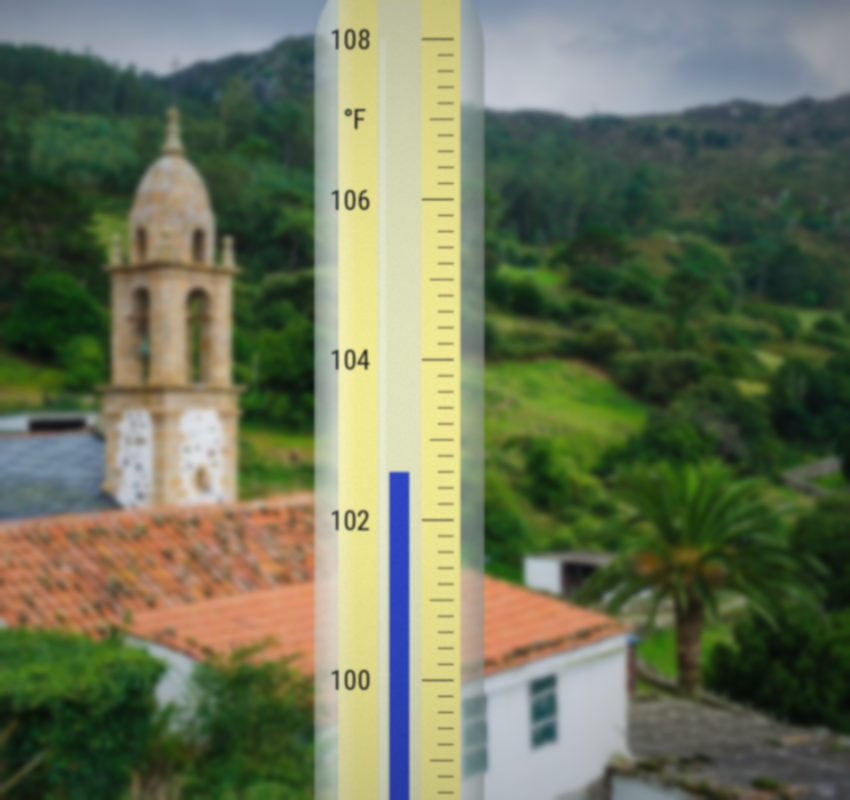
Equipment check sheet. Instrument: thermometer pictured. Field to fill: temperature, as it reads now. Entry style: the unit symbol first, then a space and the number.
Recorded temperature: °F 102.6
